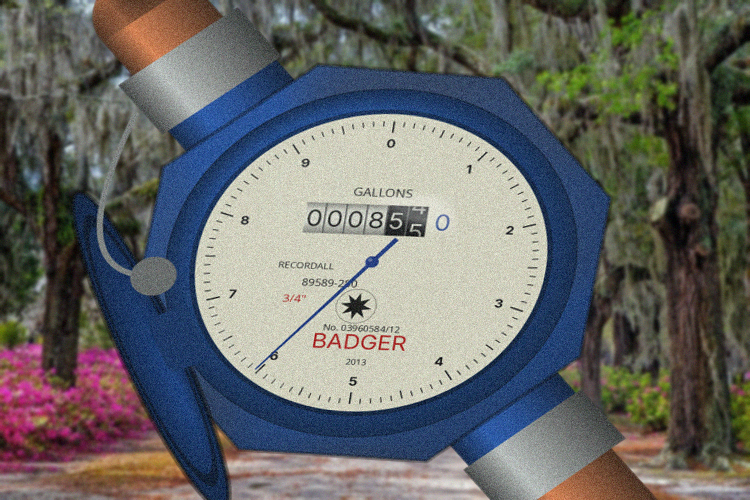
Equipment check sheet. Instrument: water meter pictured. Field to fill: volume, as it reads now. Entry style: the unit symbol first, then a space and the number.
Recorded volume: gal 8546.0
